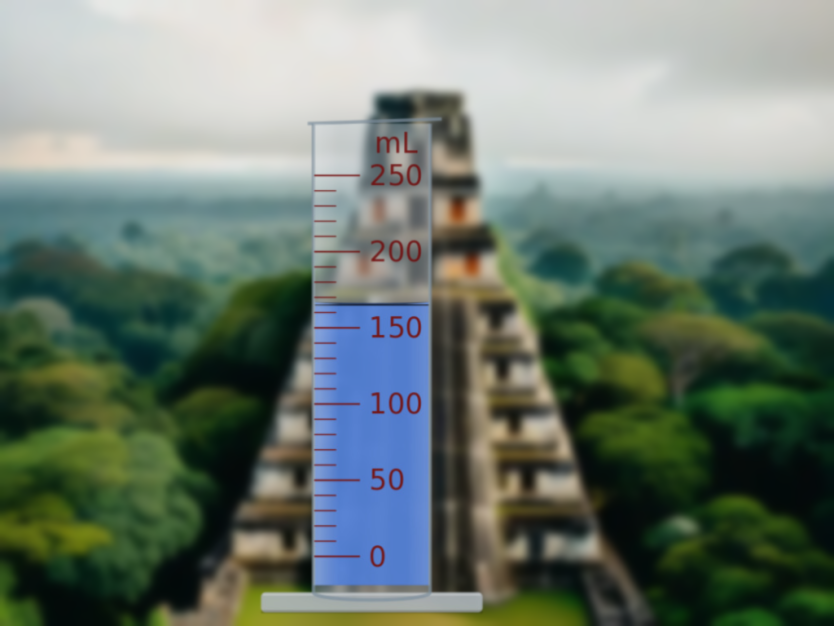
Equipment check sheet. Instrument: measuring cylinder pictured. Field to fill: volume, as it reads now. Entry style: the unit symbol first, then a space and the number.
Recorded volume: mL 165
